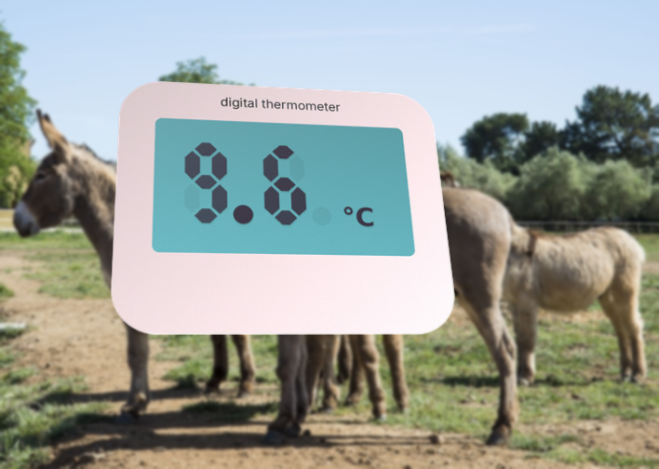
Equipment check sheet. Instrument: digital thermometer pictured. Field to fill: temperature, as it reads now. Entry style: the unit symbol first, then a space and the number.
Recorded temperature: °C 9.6
